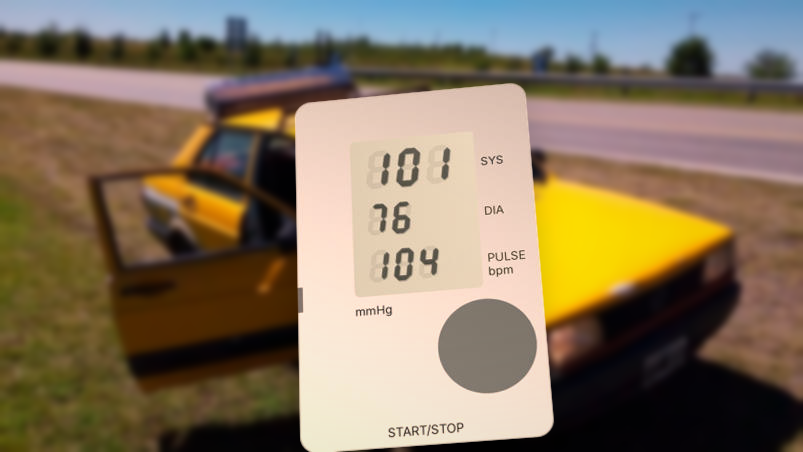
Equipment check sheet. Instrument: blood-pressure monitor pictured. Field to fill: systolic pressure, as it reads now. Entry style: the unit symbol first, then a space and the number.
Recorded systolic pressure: mmHg 101
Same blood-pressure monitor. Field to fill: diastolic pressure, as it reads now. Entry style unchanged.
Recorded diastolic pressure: mmHg 76
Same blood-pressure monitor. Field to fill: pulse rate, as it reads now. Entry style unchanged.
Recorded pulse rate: bpm 104
